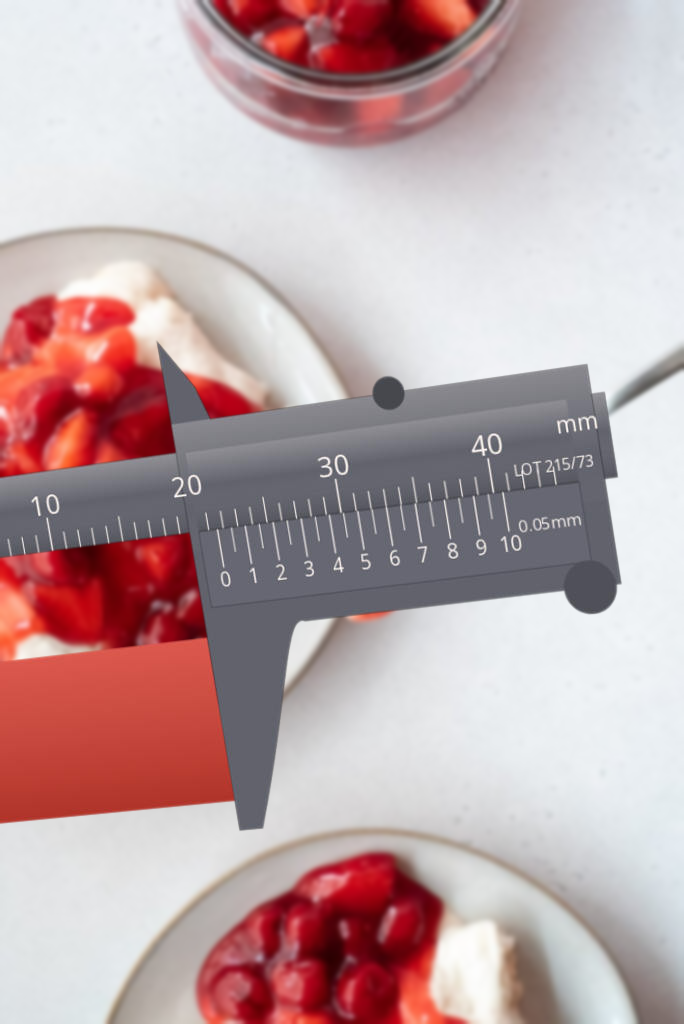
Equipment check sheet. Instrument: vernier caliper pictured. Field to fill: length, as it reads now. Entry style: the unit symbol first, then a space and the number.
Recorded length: mm 21.6
